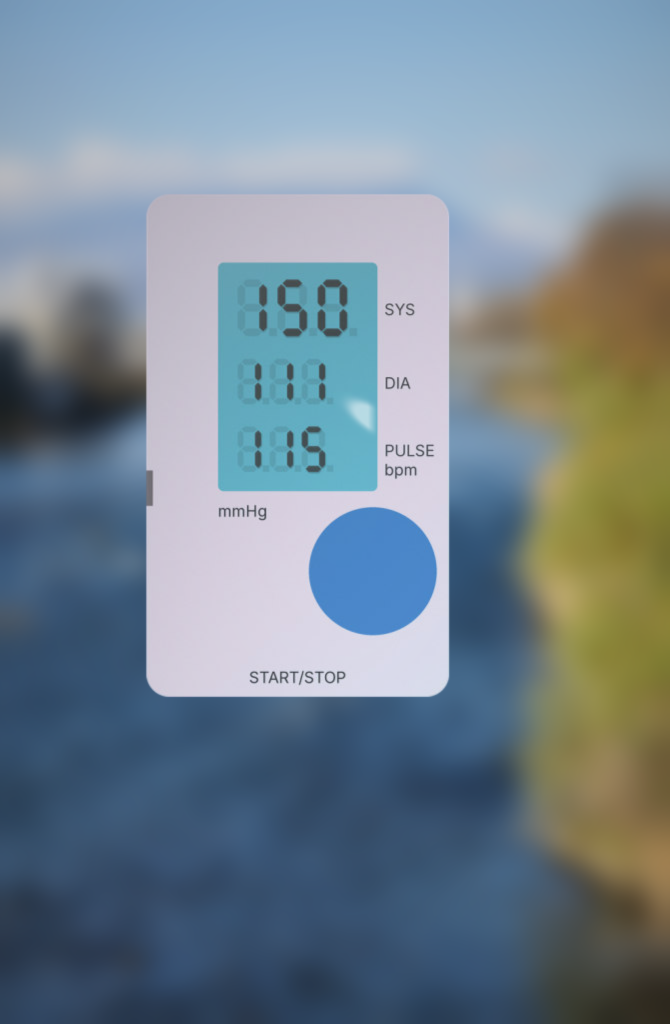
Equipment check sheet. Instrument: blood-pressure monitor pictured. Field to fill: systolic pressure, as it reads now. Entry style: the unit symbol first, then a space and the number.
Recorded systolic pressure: mmHg 150
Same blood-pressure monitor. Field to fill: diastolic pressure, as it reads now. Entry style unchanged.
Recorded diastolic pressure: mmHg 111
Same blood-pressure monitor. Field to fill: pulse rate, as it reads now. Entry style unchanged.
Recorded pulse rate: bpm 115
